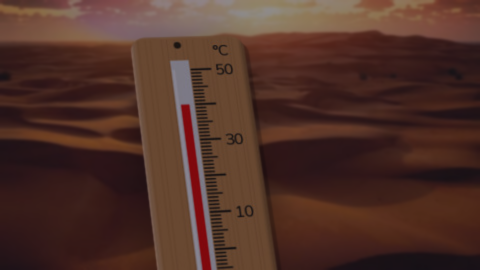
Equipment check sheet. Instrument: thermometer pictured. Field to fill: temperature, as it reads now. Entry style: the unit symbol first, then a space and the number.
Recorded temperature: °C 40
